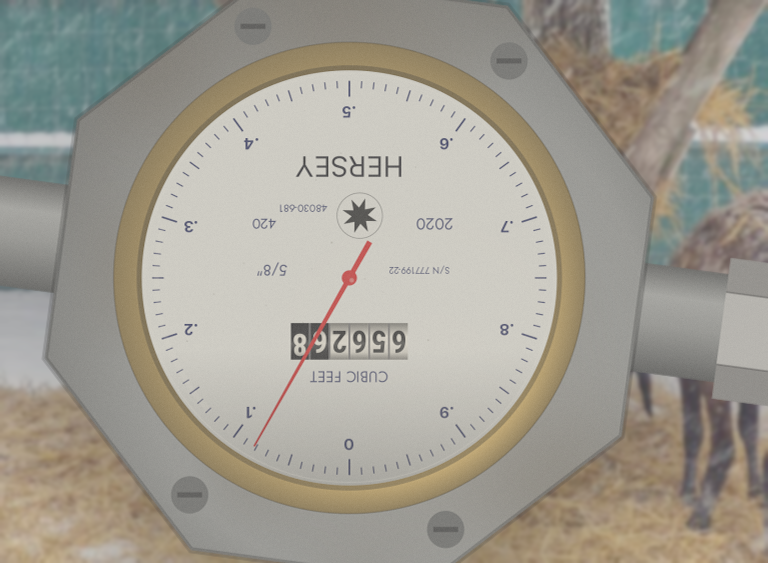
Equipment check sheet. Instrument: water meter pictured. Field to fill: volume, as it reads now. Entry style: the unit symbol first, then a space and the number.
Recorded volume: ft³ 656268.08
